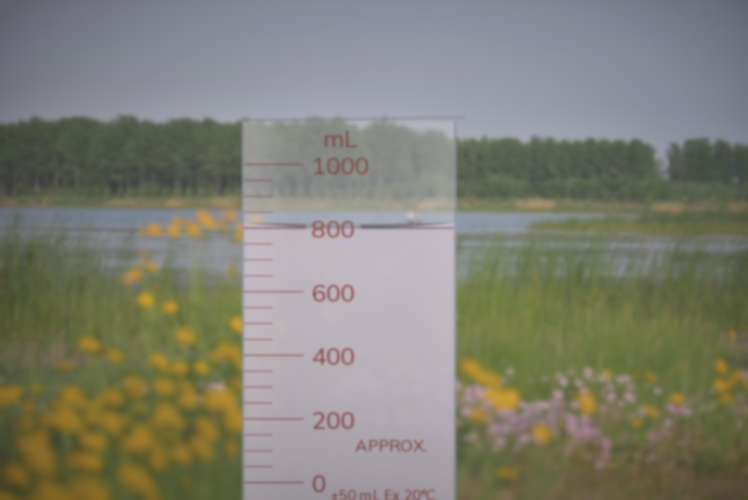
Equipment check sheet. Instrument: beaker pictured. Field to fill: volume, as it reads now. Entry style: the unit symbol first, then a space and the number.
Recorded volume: mL 800
